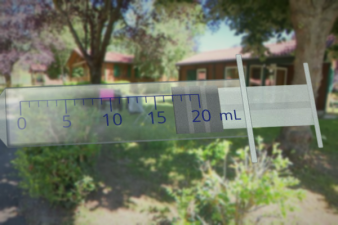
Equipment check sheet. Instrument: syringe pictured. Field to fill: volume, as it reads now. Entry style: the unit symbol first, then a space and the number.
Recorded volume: mL 17
